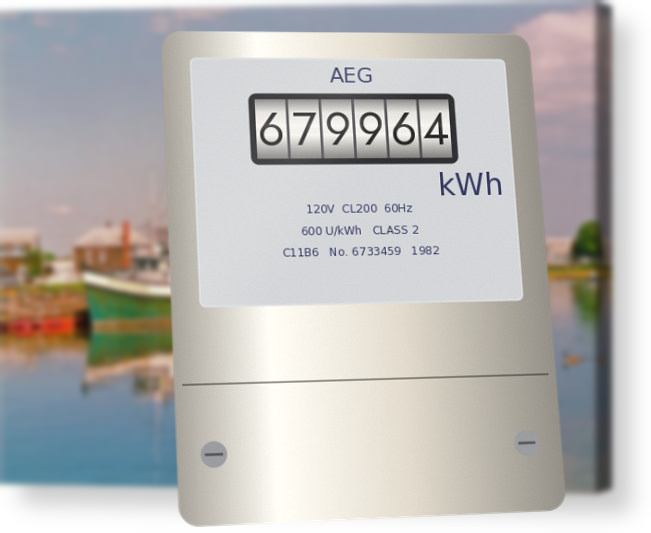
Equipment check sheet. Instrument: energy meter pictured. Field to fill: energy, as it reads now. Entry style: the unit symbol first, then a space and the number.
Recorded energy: kWh 679964
